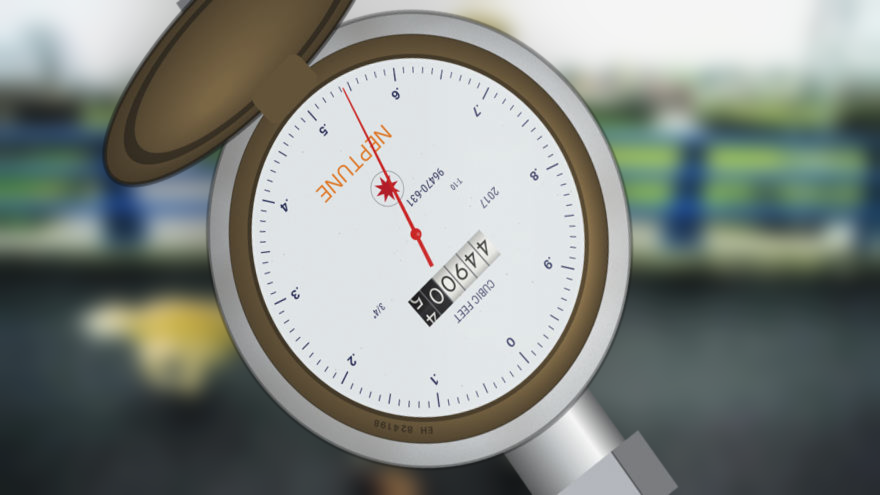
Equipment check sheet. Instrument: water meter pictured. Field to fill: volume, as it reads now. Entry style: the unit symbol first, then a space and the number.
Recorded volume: ft³ 449004.54
